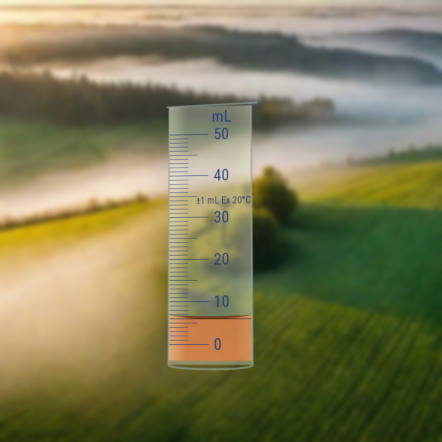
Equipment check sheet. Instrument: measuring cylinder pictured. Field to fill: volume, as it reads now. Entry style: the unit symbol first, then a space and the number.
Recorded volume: mL 6
